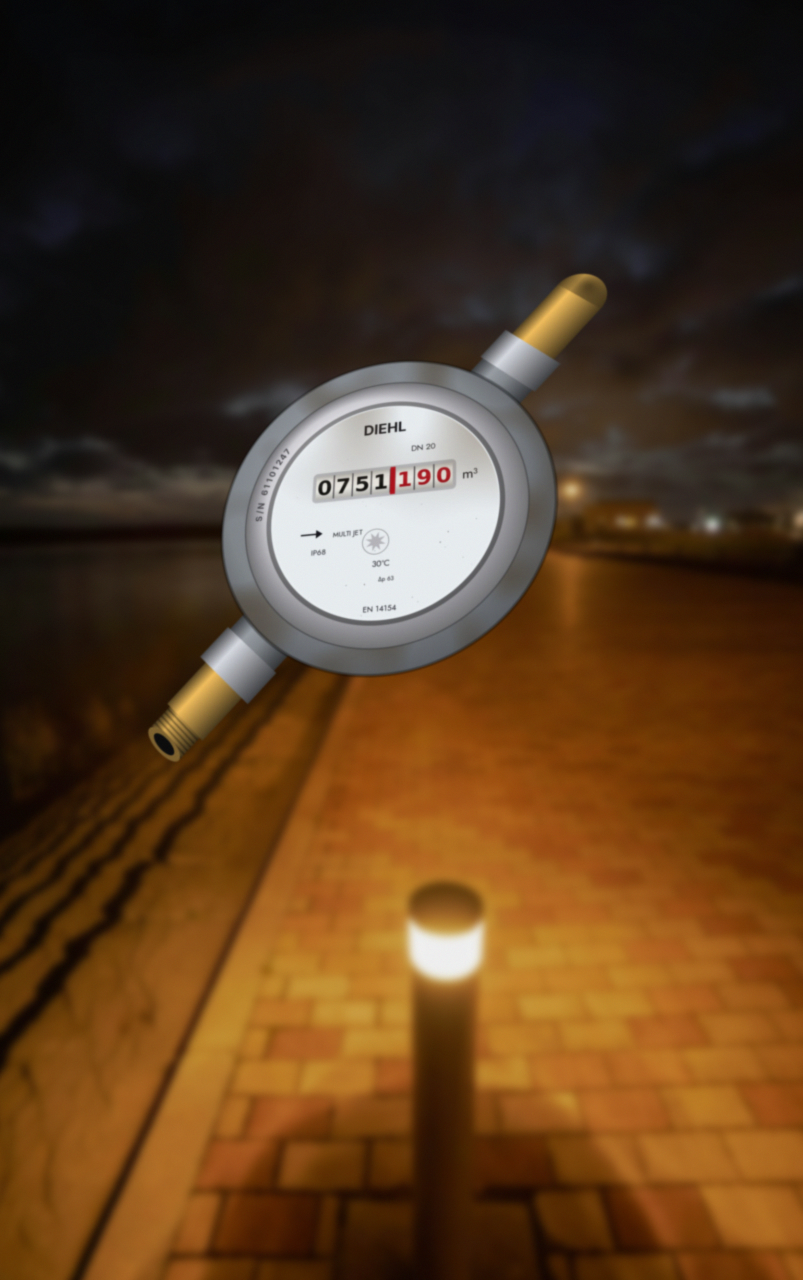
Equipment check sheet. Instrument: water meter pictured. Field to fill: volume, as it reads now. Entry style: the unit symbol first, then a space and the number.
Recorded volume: m³ 751.190
